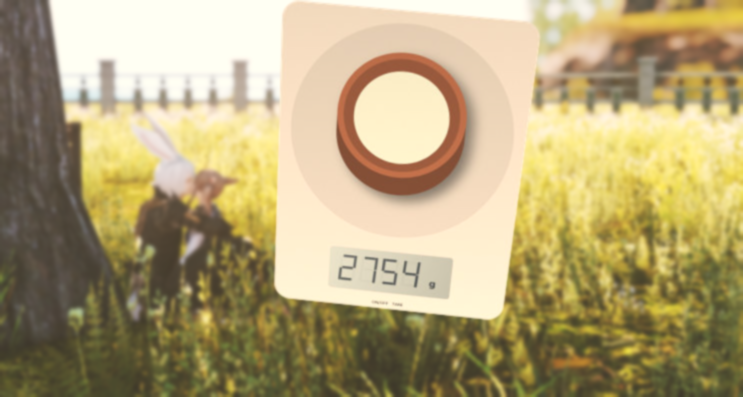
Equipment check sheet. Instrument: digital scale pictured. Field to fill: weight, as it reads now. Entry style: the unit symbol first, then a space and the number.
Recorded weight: g 2754
